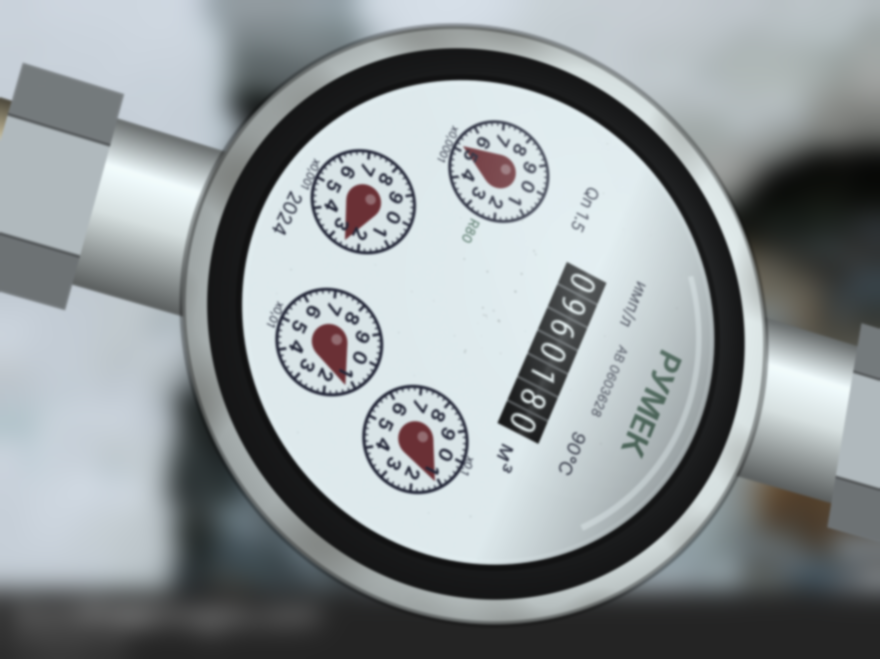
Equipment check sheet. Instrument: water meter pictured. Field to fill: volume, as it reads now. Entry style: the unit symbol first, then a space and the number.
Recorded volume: m³ 960180.1125
